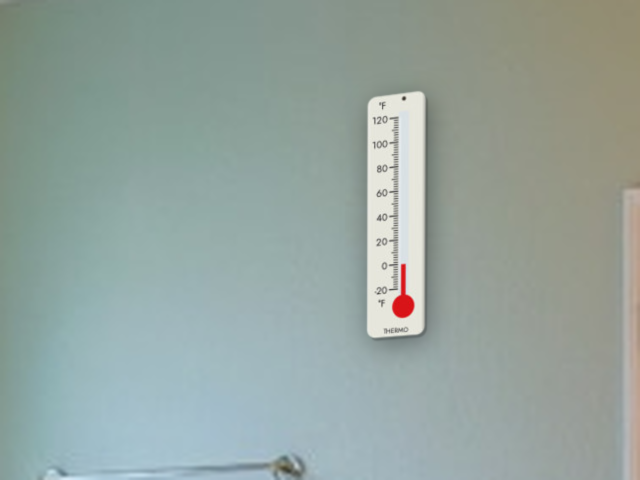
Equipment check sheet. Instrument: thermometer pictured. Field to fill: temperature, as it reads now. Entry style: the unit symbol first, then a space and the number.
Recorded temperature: °F 0
